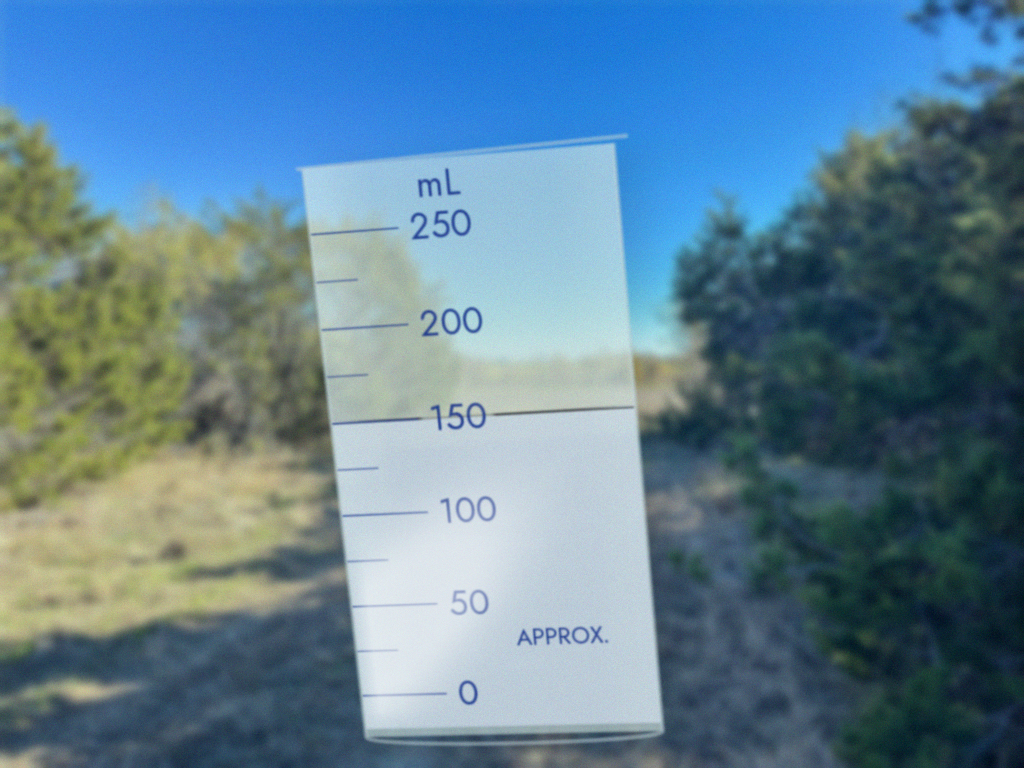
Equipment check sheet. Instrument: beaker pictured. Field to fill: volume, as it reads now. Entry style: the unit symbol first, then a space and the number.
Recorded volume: mL 150
